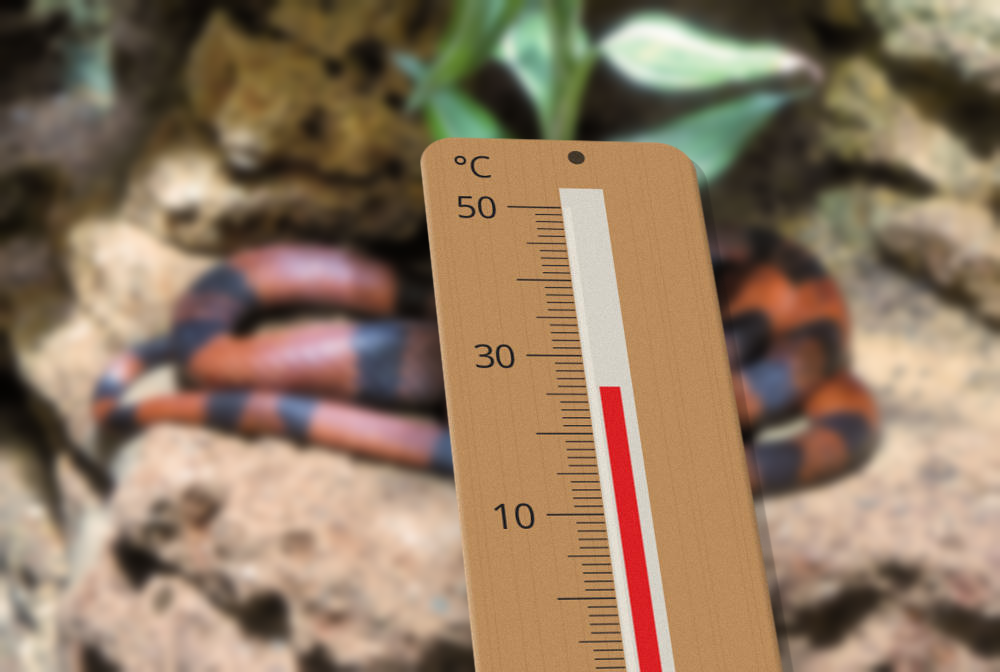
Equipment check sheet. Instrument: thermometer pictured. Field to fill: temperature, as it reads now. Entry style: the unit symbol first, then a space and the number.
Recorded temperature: °C 26
